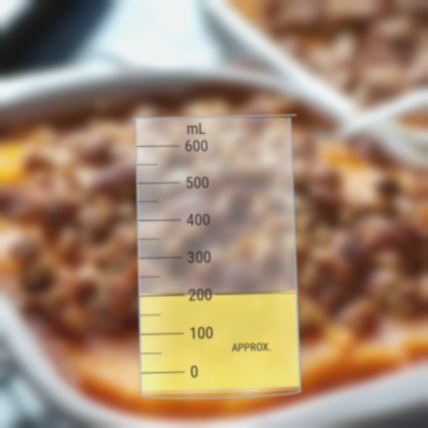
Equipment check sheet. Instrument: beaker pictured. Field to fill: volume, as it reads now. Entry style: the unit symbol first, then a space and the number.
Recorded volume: mL 200
